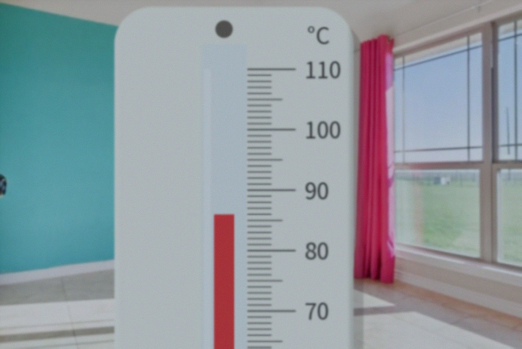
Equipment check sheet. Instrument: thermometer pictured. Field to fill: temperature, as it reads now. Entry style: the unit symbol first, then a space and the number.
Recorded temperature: °C 86
